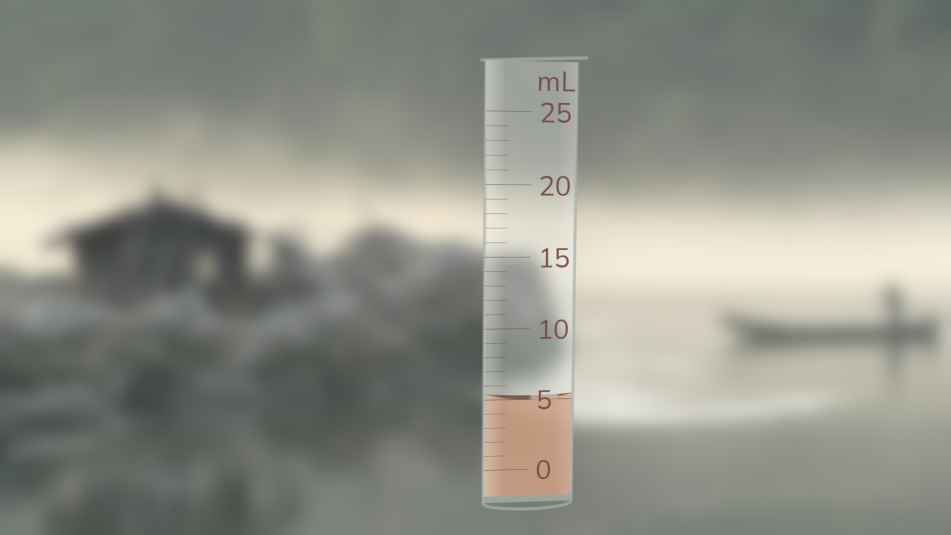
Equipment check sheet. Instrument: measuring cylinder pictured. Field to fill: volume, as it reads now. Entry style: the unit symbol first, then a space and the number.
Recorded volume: mL 5
